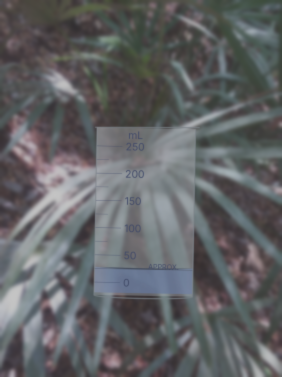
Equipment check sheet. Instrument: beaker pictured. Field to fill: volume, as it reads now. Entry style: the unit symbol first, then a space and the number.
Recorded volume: mL 25
